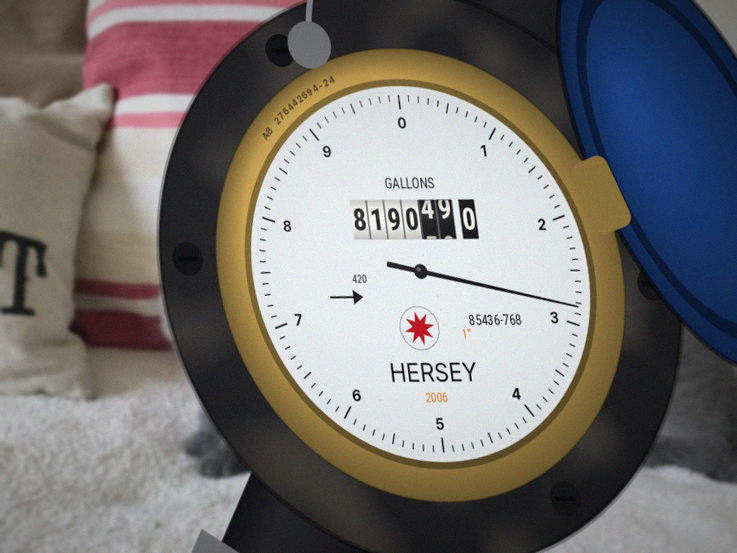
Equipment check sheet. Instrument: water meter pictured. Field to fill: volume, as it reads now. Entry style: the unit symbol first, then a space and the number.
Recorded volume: gal 8190492.8
